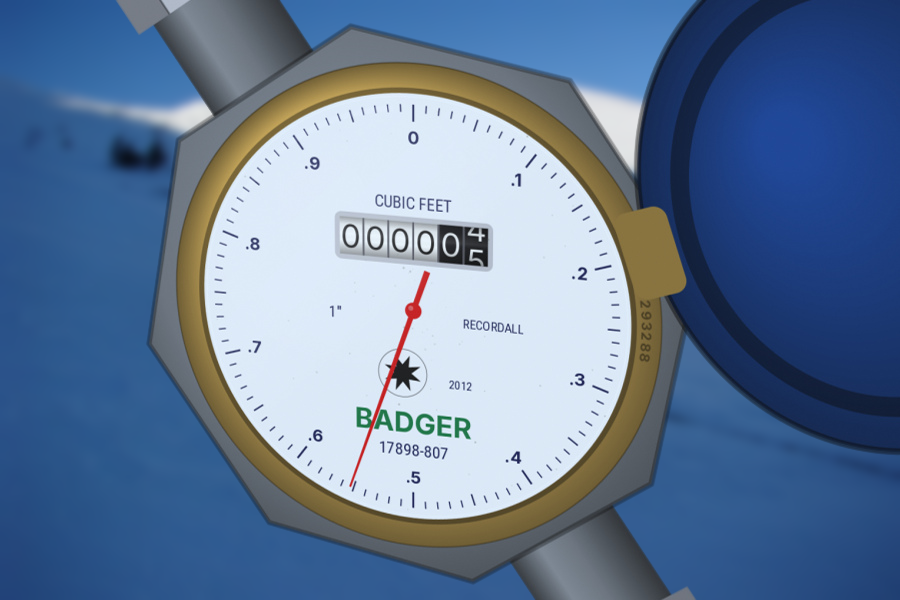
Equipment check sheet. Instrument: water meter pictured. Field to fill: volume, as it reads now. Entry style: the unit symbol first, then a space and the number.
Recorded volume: ft³ 4.55
